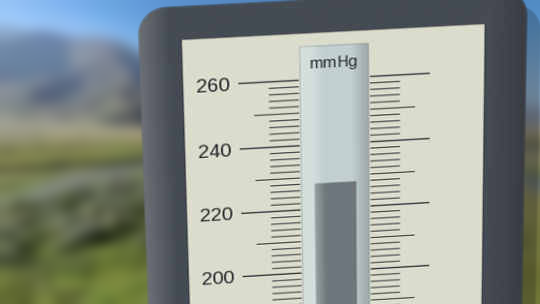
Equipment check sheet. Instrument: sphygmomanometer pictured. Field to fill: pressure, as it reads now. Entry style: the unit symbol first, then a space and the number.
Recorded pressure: mmHg 228
